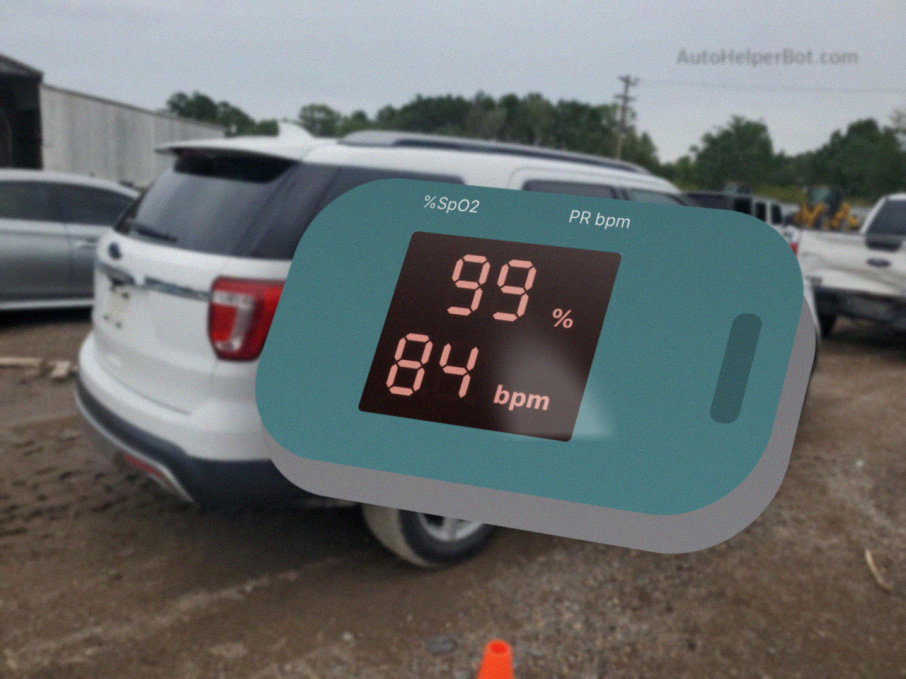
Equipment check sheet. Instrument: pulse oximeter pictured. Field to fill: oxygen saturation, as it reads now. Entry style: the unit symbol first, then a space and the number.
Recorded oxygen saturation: % 99
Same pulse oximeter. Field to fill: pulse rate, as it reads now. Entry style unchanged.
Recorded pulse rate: bpm 84
